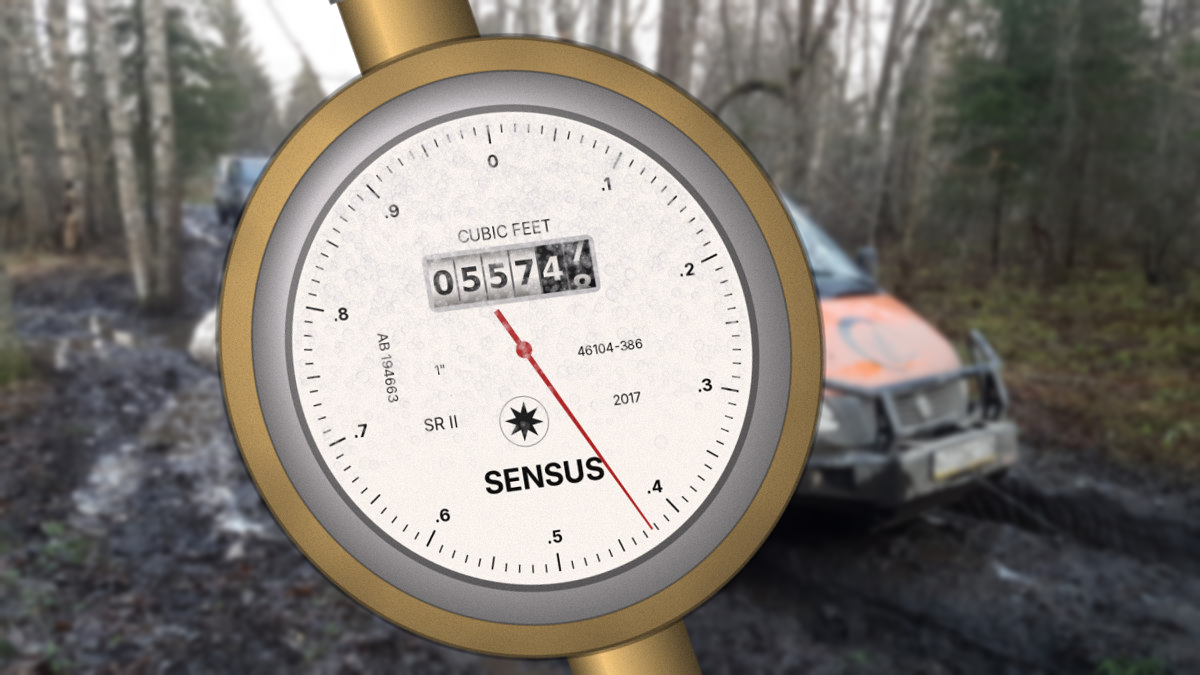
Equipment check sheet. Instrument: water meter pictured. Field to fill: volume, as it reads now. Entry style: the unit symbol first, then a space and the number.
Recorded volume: ft³ 55747.42
